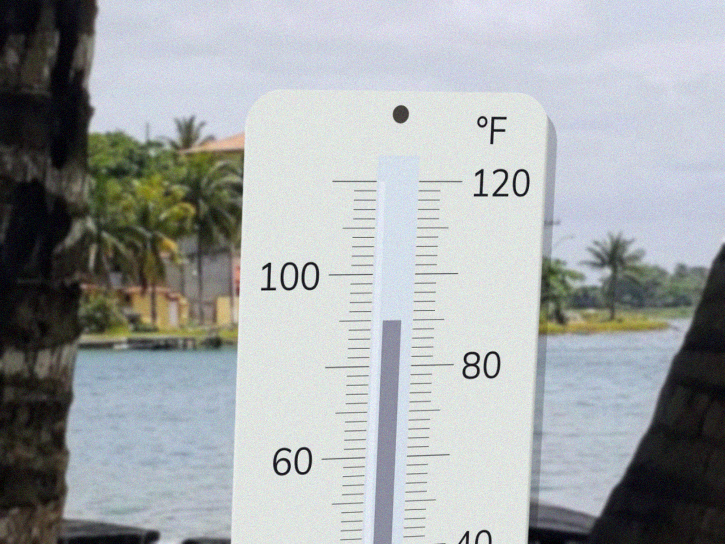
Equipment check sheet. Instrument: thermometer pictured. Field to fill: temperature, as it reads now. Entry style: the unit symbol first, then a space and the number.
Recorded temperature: °F 90
